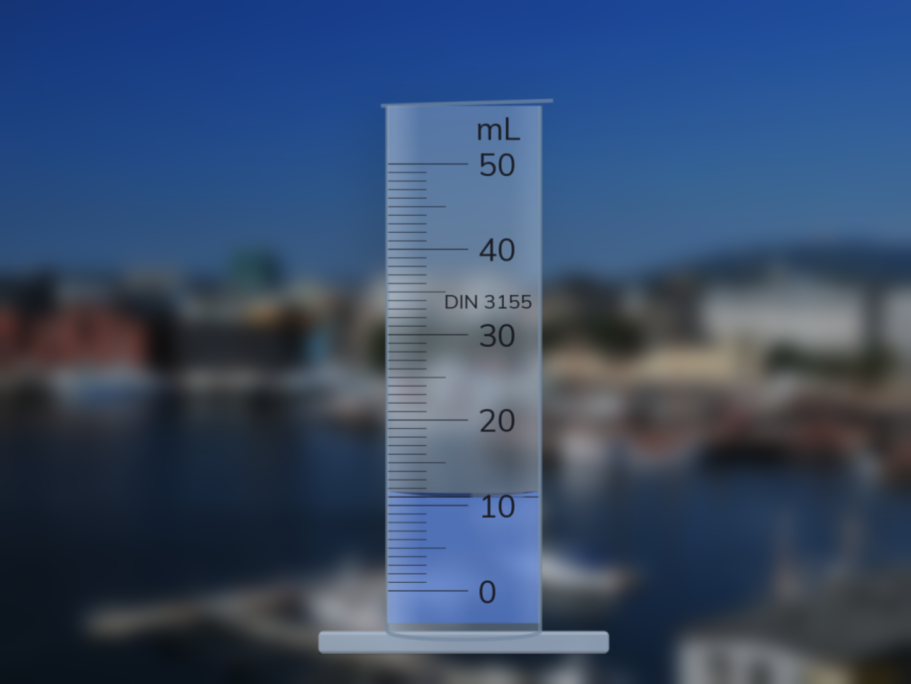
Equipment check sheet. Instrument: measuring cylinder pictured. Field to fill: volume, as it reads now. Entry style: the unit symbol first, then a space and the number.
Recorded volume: mL 11
